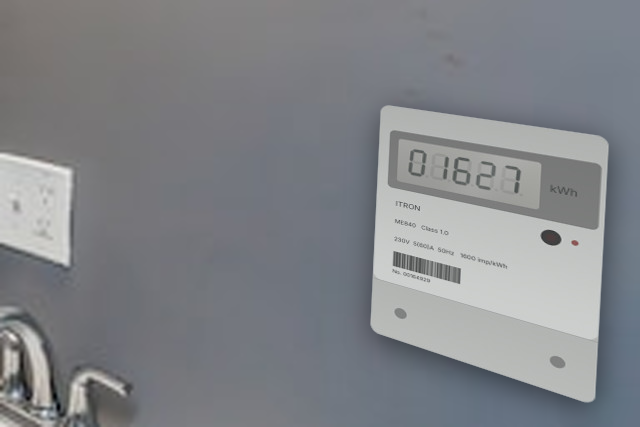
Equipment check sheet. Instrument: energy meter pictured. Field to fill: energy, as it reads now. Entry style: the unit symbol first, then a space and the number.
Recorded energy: kWh 1627
